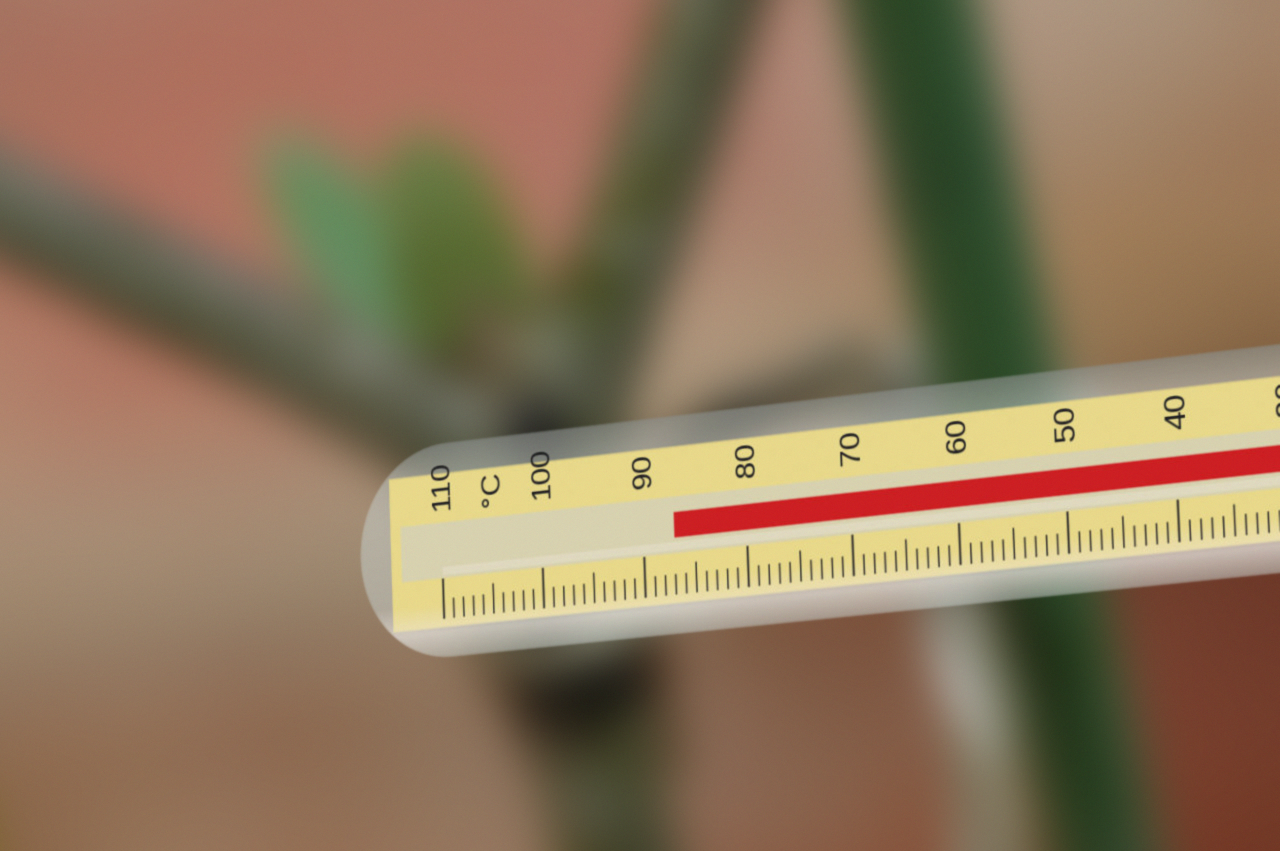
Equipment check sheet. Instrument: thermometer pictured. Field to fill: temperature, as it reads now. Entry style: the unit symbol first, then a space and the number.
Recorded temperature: °C 87
